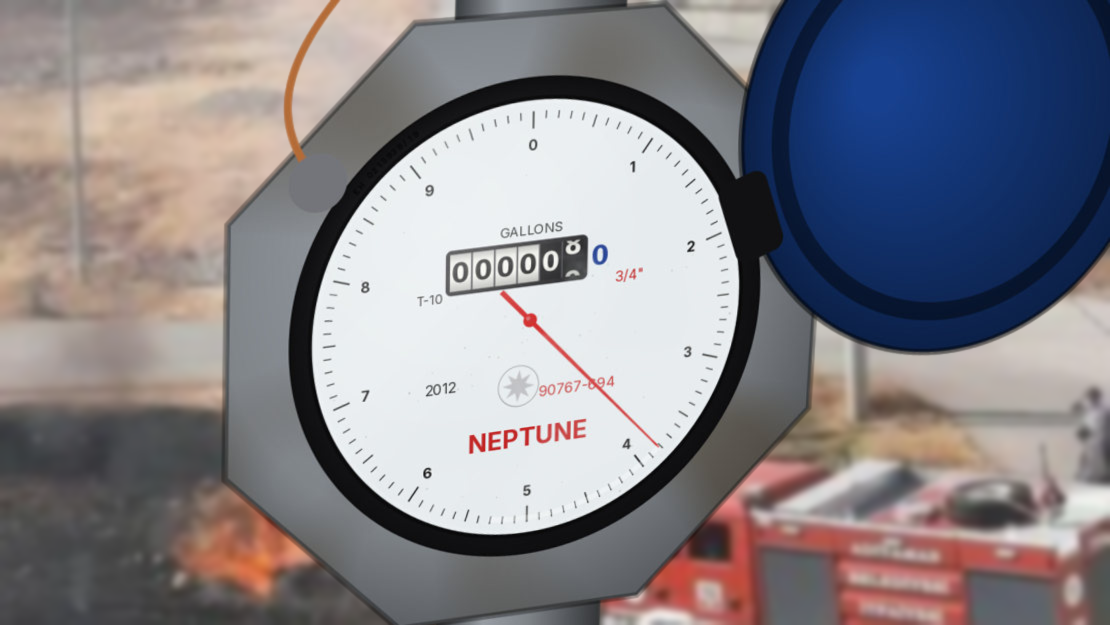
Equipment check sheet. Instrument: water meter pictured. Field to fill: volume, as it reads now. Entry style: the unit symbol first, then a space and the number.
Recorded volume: gal 83.8
